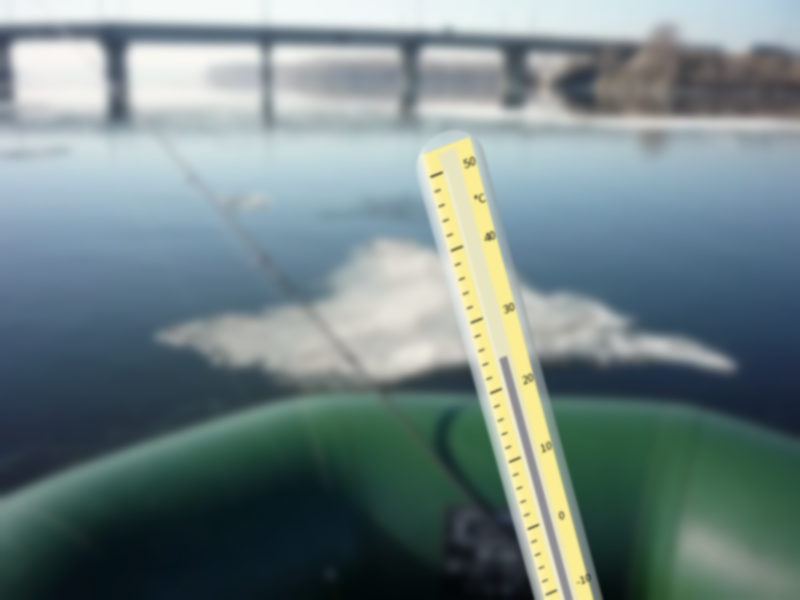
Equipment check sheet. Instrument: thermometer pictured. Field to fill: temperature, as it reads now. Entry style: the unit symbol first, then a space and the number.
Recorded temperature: °C 24
